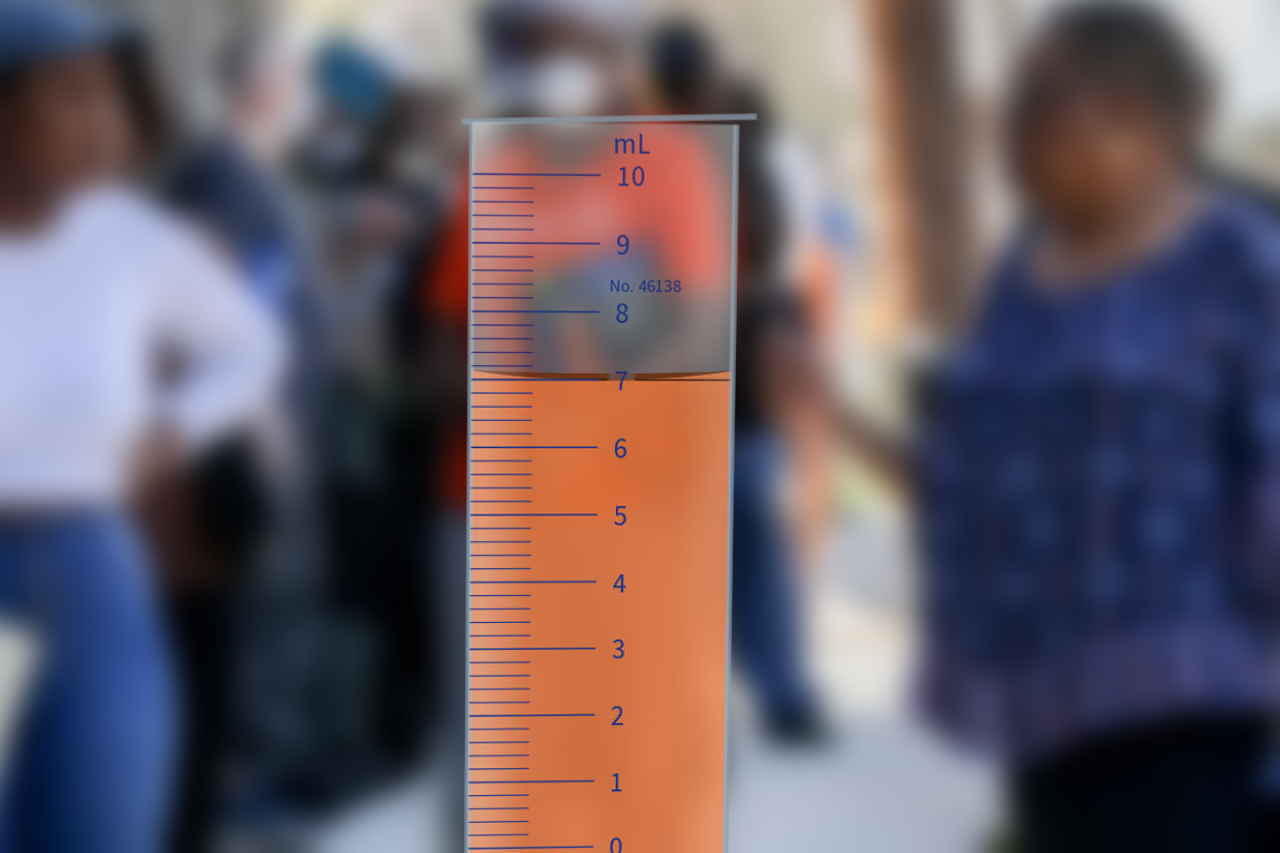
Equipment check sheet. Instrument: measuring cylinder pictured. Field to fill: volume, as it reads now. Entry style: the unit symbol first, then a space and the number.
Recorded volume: mL 7
